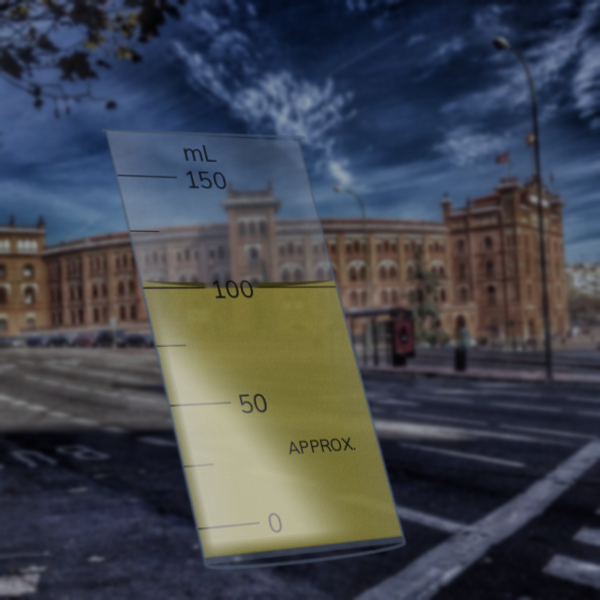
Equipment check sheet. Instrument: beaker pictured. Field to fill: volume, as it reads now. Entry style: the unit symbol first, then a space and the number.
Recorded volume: mL 100
